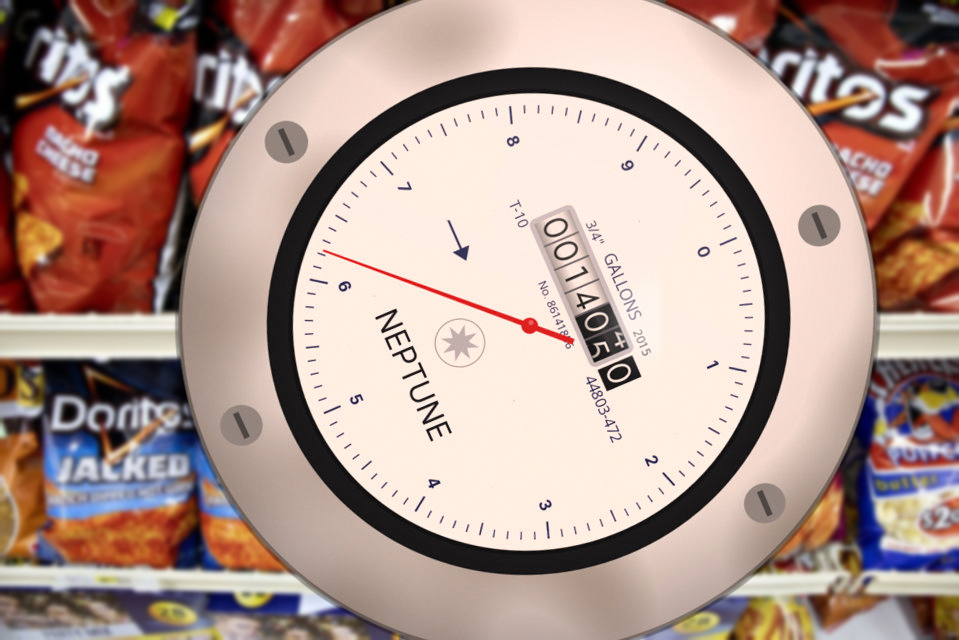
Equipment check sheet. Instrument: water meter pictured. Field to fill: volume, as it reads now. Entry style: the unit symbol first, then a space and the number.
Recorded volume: gal 14046.2
